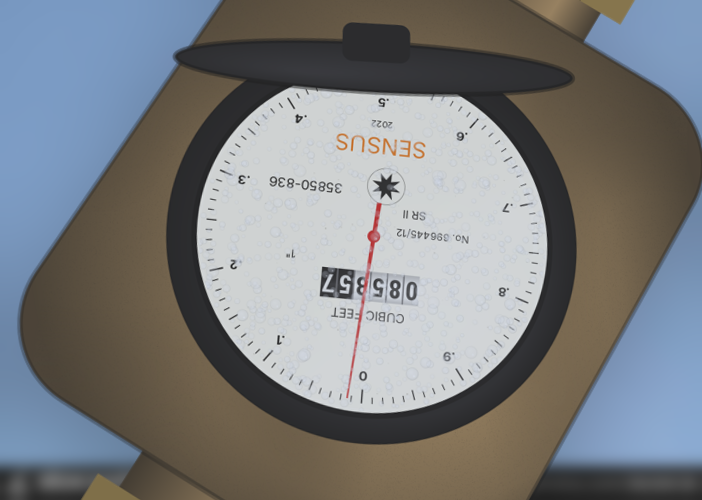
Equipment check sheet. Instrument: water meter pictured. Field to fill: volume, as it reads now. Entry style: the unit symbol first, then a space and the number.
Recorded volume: ft³ 85357.01
